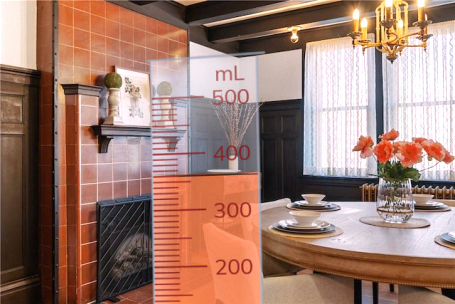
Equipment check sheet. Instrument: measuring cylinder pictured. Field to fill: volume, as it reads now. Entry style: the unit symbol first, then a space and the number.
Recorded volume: mL 360
